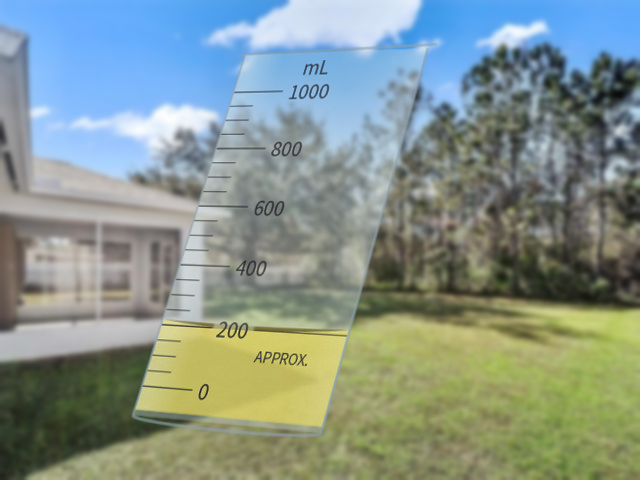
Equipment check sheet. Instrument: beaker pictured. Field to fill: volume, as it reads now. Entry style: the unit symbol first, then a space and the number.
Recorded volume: mL 200
